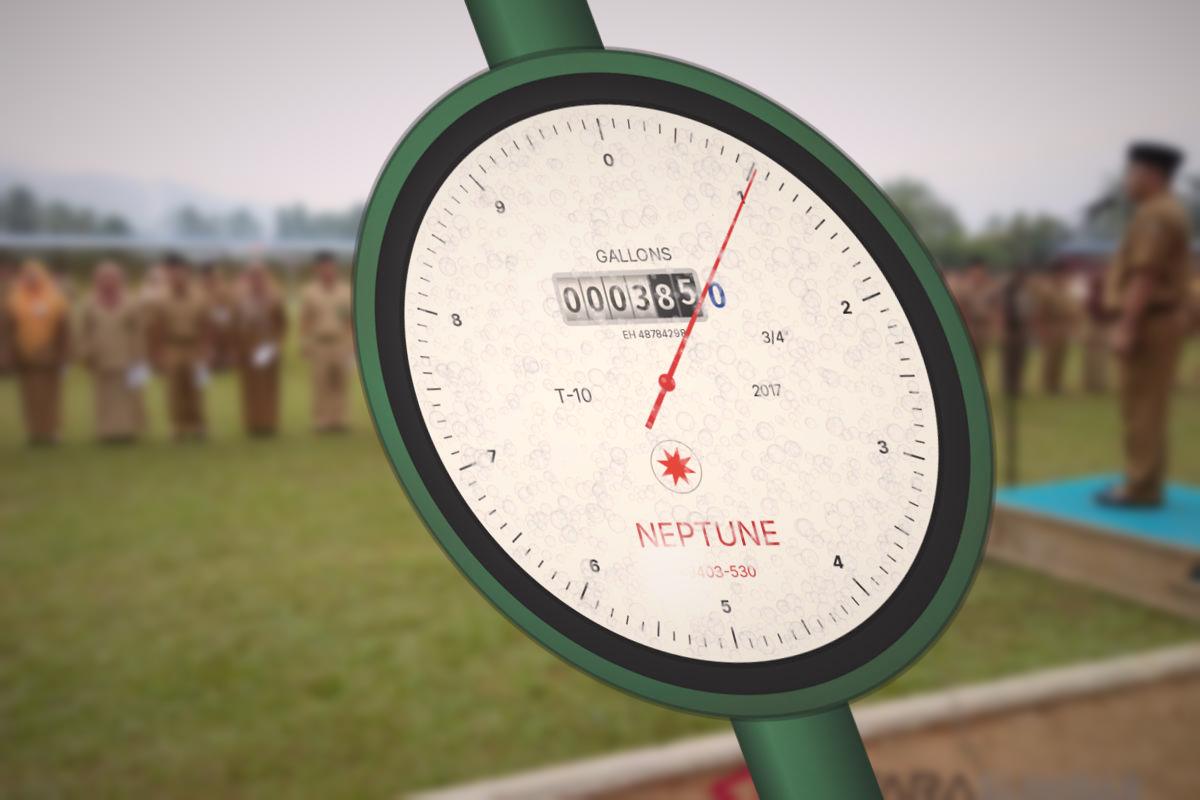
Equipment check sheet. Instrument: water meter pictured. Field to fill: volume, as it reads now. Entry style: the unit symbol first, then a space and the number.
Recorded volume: gal 3851.0
